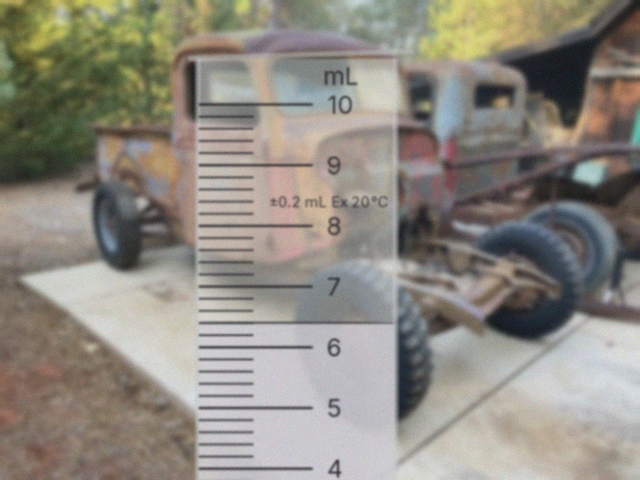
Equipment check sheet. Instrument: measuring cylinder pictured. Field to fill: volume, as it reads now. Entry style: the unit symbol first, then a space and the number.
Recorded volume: mL 6.4
